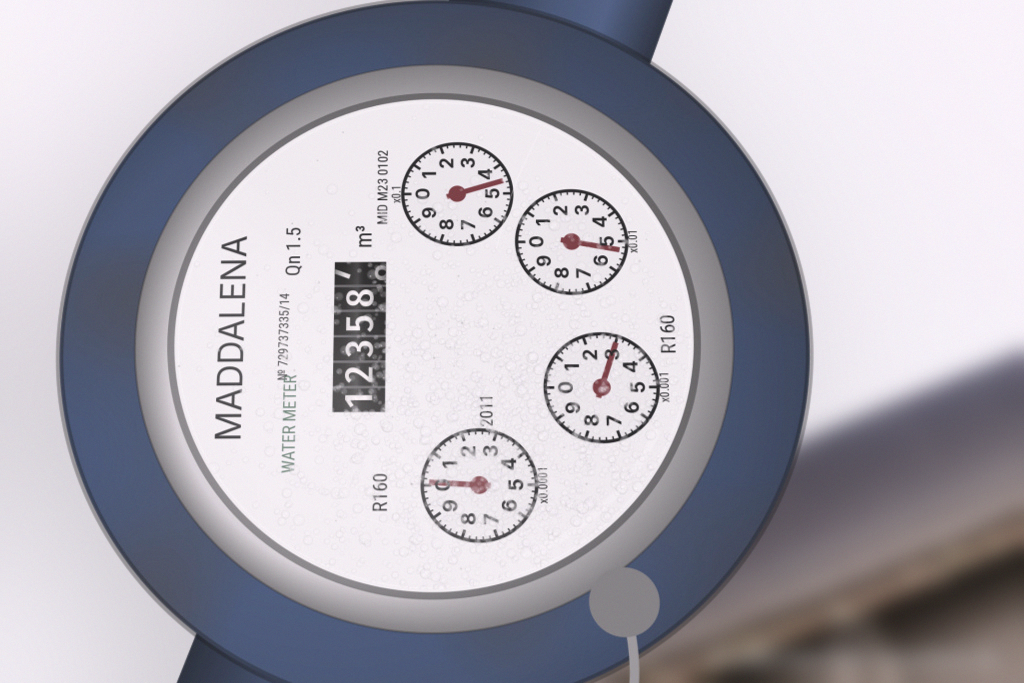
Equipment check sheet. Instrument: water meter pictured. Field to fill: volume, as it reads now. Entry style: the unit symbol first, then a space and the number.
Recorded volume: m³ 123587.4530
